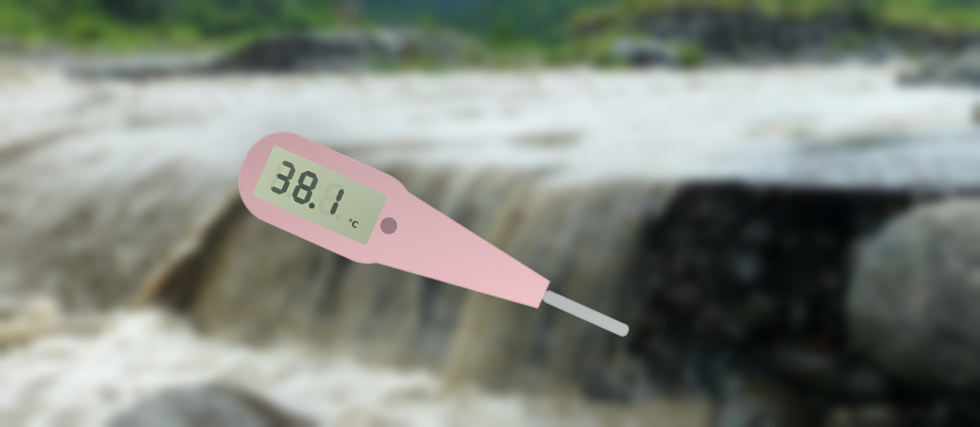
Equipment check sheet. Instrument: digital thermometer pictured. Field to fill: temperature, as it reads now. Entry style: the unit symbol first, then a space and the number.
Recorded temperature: °C 38.1
